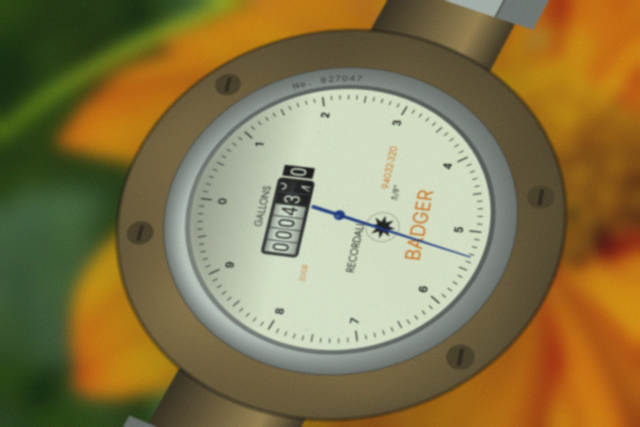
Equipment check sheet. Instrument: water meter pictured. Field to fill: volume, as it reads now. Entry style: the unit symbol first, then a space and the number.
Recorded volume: gal 4335.3
